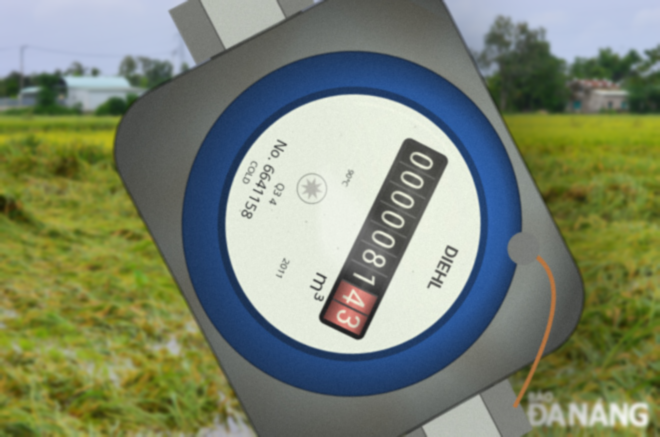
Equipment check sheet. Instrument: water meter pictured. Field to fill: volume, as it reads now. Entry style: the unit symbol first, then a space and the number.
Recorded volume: m³ 81.43
